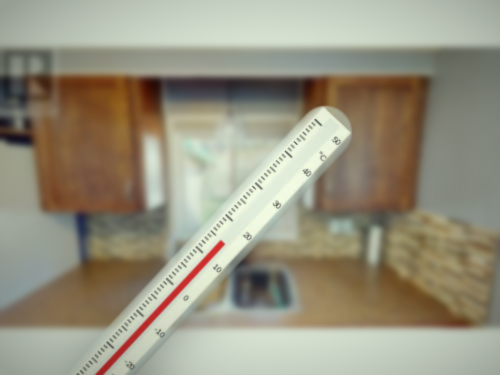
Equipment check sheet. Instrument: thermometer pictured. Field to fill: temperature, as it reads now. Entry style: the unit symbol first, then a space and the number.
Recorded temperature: °C 15
